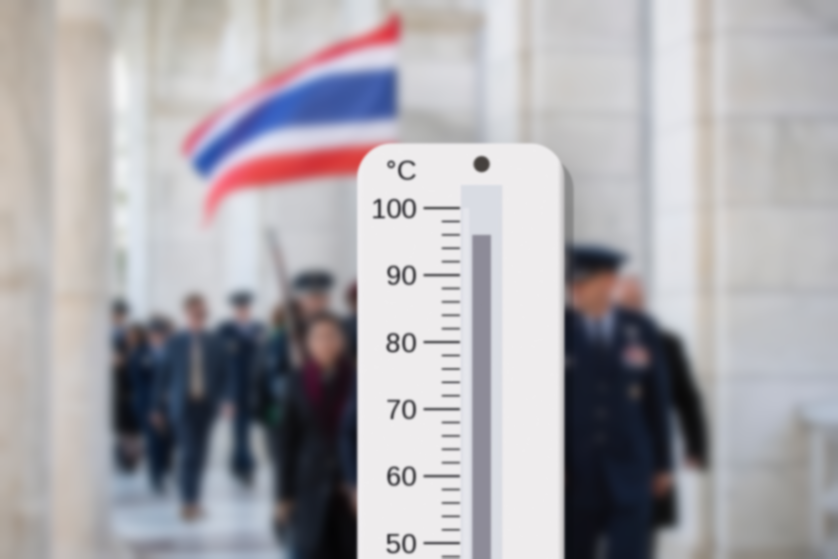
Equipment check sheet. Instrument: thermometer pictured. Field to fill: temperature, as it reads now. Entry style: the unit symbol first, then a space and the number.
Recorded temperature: °C 96
